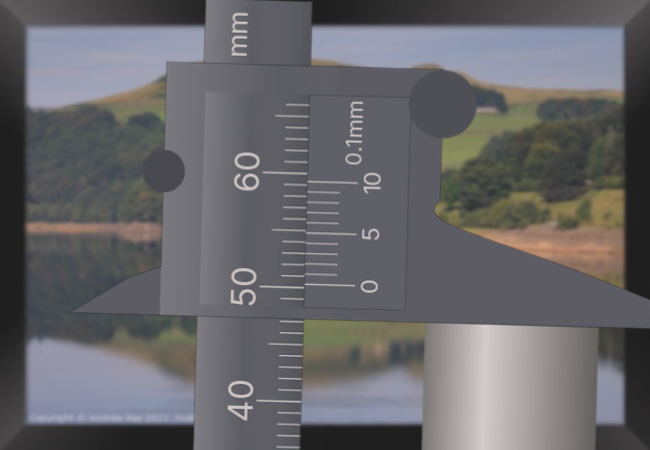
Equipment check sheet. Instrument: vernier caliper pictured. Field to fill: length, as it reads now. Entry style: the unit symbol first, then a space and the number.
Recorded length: mm 50.3
